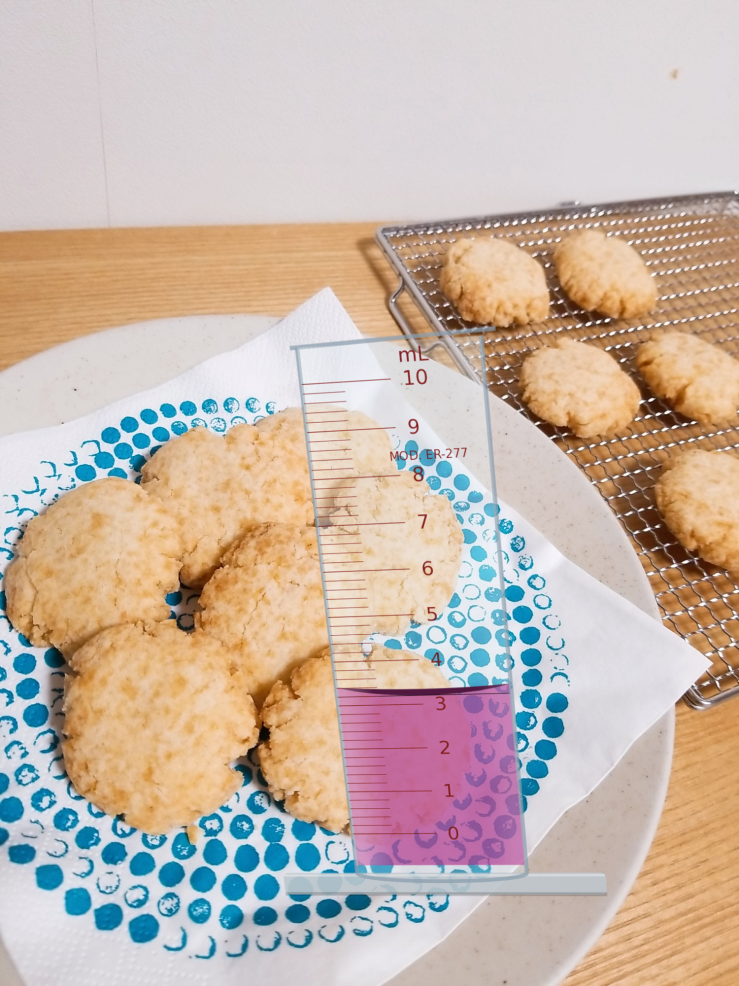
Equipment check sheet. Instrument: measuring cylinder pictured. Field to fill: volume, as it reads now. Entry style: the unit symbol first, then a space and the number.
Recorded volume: mL 3.2
